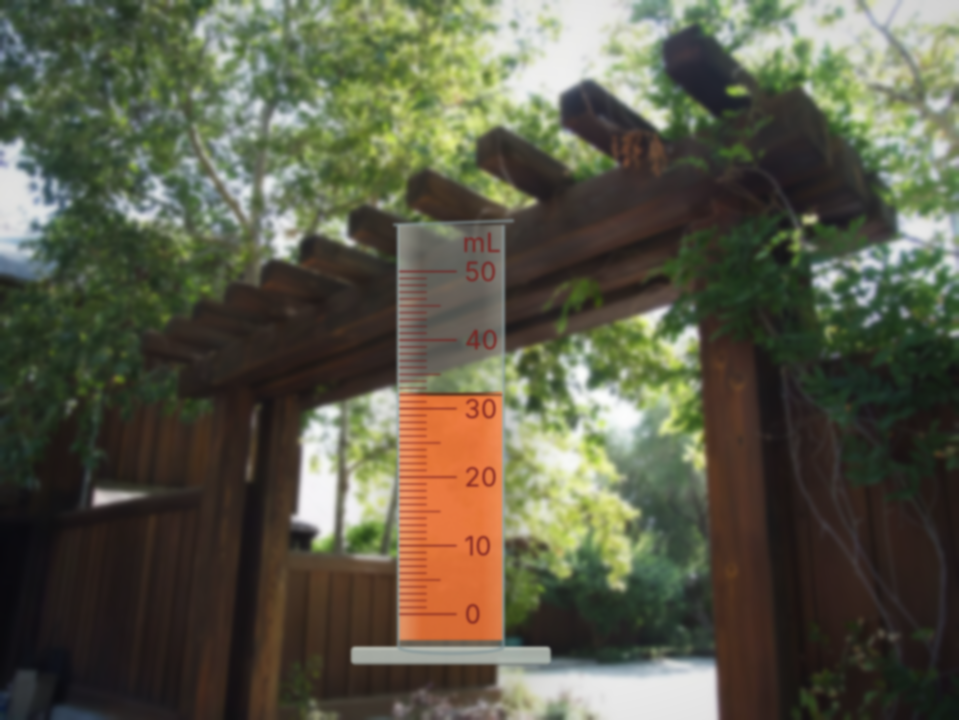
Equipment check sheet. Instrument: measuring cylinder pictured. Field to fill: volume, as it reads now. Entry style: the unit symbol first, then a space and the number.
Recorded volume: mL 32
